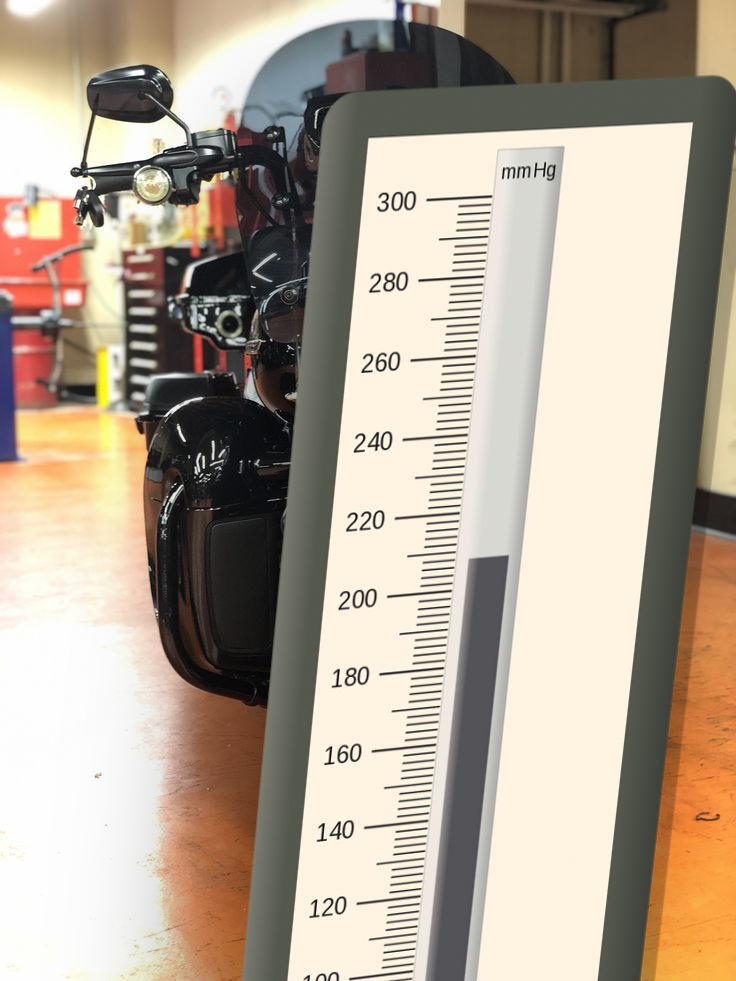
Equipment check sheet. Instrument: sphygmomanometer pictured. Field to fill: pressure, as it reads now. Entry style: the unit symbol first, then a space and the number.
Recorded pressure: mmHg 208
